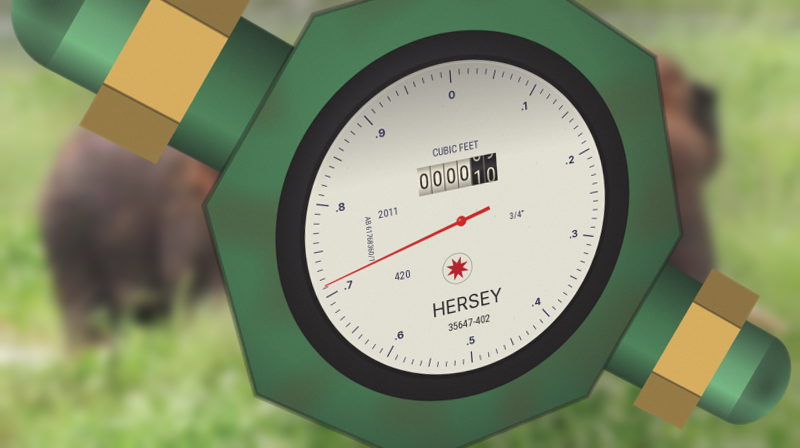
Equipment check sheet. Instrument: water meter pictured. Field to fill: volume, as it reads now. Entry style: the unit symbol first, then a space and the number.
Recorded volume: ft³ 9.71
